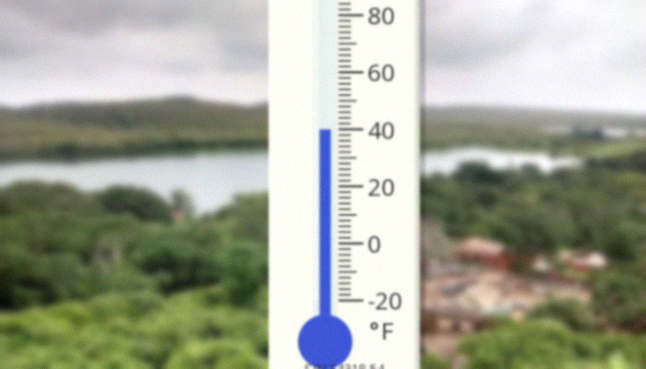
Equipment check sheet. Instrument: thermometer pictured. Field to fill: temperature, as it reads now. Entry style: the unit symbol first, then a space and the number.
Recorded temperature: °F 40
